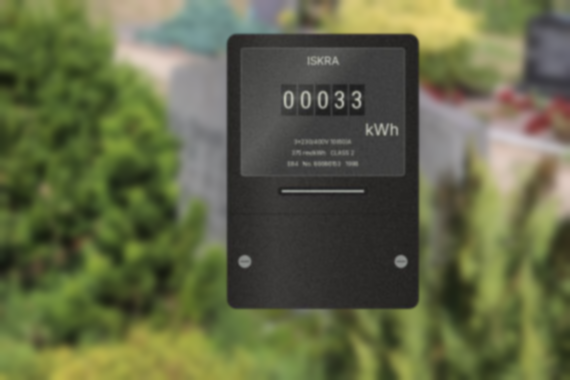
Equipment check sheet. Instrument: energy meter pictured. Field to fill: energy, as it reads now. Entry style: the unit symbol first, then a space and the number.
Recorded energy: kWh 33
